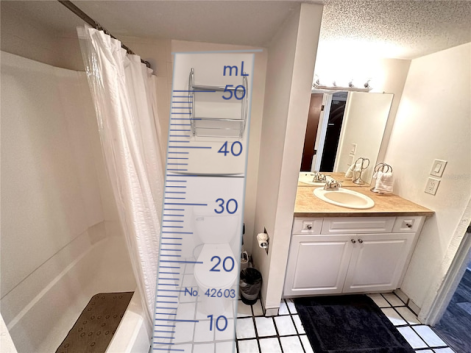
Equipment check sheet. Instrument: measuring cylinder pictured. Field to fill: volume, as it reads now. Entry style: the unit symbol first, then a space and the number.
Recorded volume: mL 35
